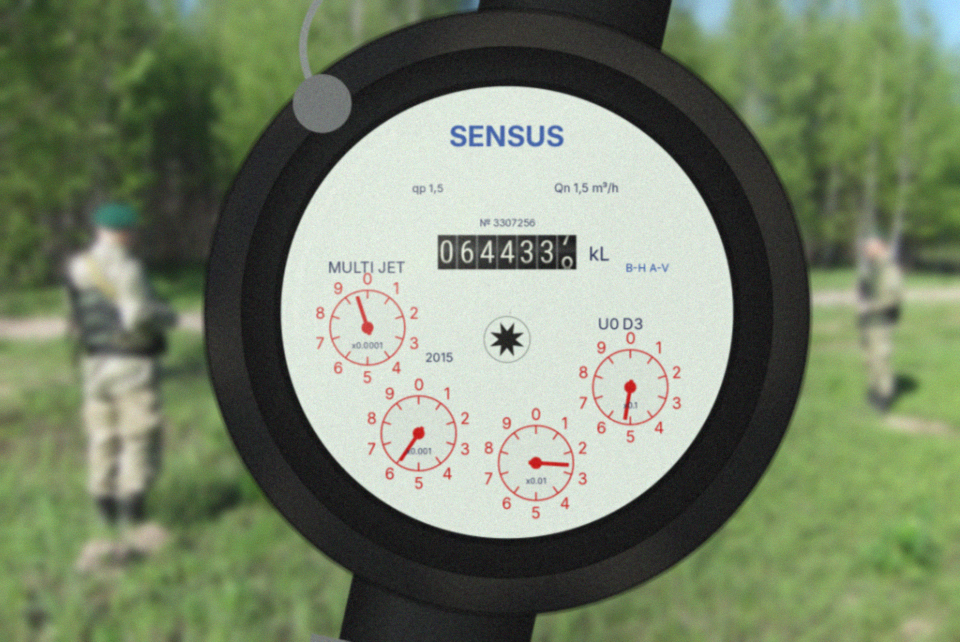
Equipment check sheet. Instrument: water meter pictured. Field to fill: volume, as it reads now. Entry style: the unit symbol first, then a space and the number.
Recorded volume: kL 644337.5259
